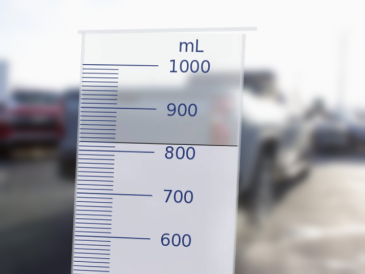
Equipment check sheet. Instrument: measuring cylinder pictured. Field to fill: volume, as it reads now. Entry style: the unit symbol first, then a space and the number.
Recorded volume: mL 820
